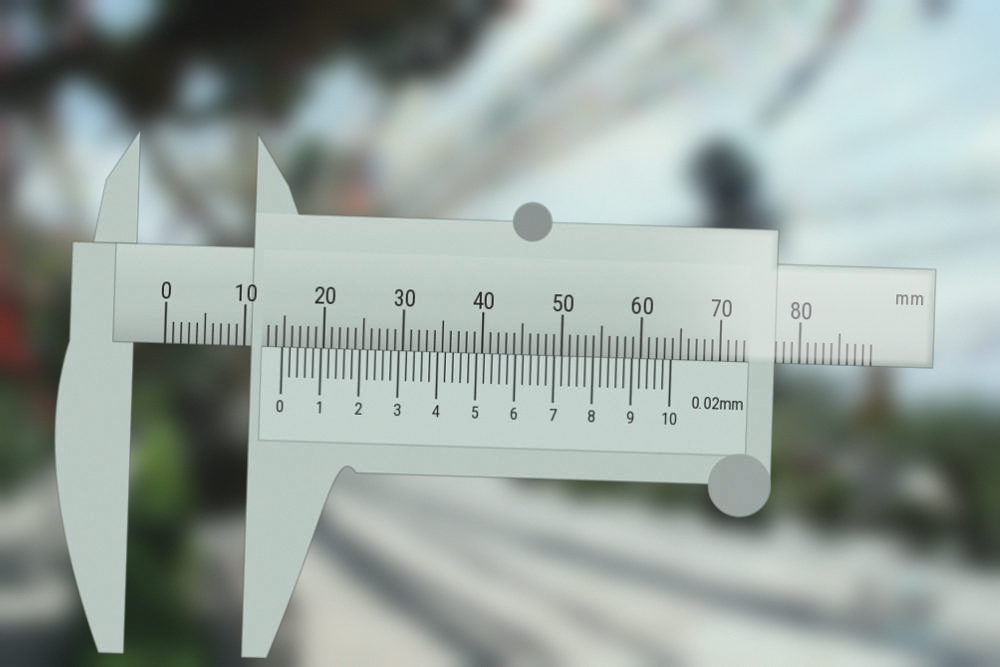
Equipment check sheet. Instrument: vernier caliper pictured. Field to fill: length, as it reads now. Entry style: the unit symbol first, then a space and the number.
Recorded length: mm 14.8
